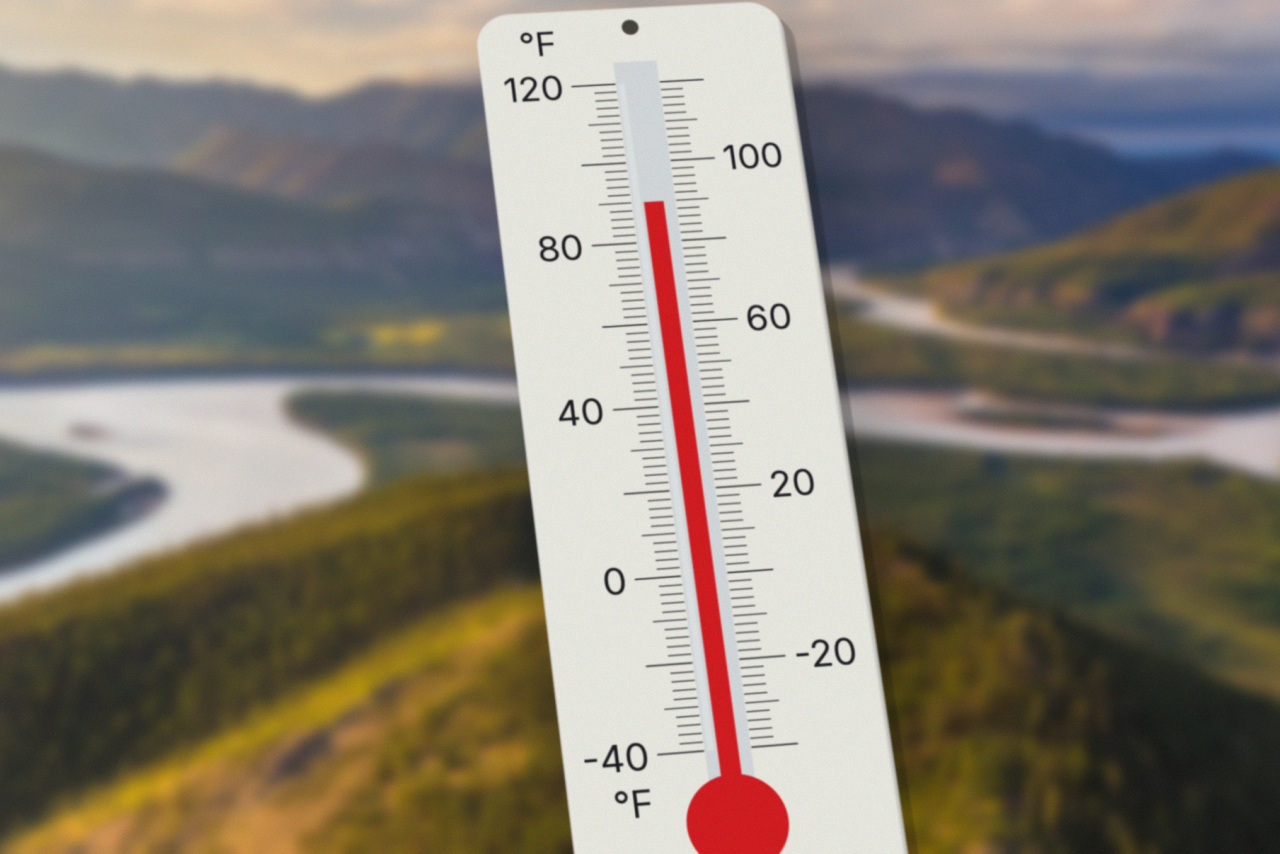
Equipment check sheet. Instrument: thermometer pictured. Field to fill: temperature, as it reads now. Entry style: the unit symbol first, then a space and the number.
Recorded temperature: °F 90
